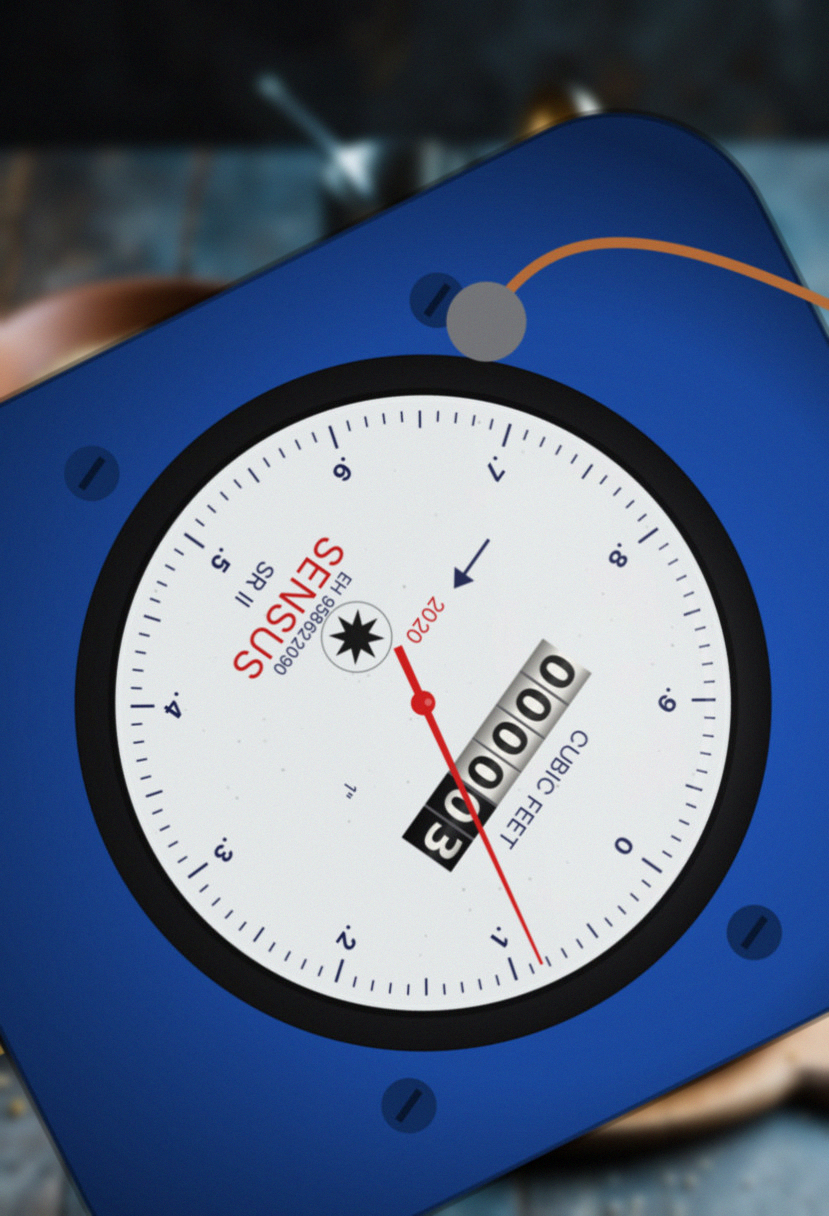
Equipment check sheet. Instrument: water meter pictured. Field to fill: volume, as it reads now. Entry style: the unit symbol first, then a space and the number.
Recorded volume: ft³ 3.08
